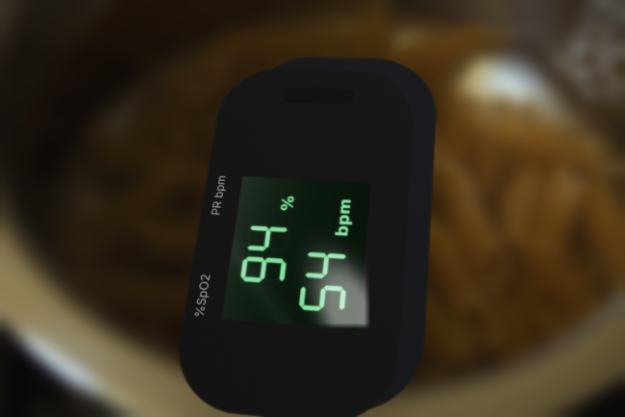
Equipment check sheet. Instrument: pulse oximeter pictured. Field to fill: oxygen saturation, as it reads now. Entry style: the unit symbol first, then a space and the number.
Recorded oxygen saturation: % 94
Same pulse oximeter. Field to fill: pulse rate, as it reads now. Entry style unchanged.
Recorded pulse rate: bpm 54
